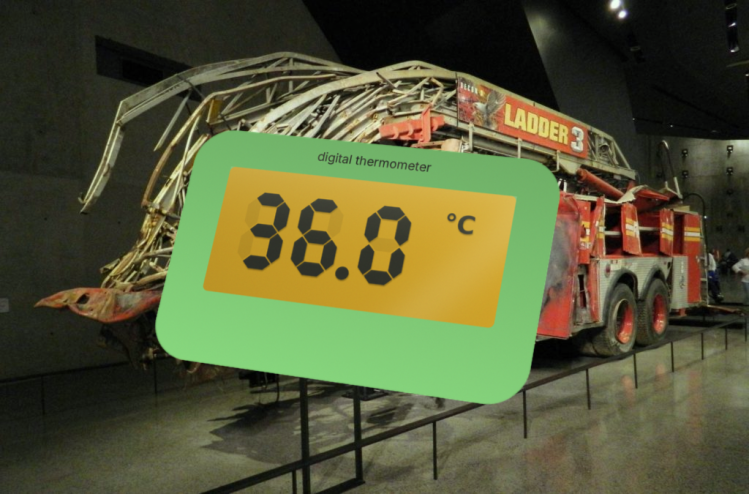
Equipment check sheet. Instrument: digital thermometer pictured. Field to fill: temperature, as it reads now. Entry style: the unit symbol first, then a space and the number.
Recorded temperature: °C 36.0
